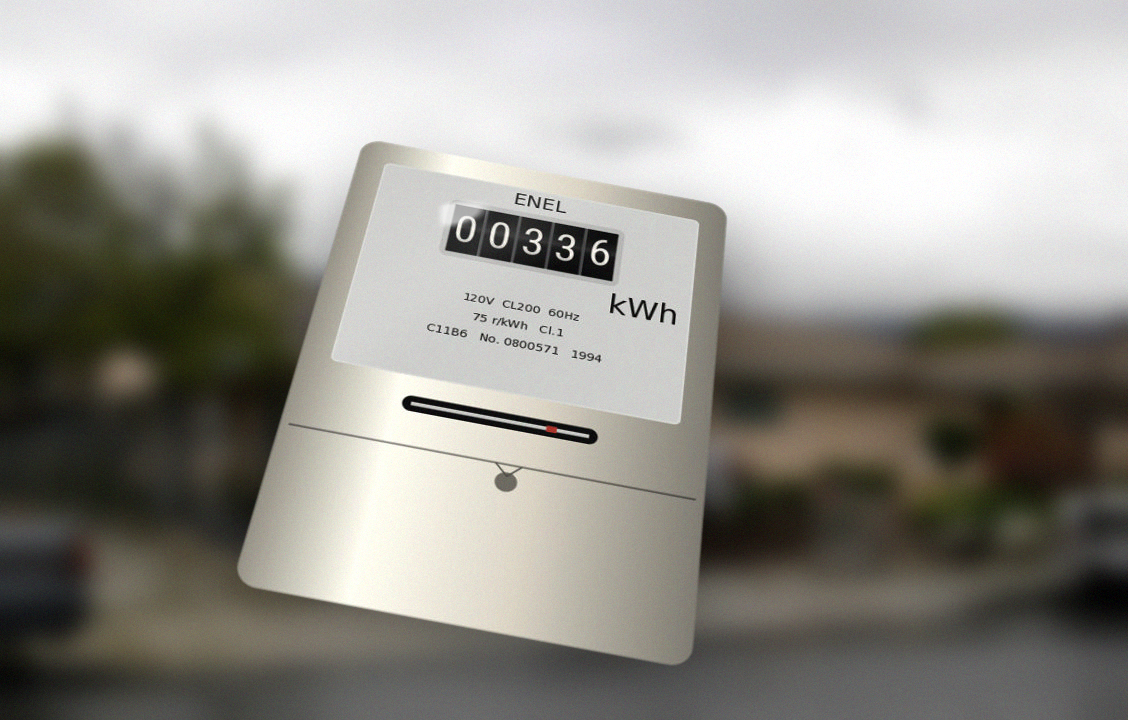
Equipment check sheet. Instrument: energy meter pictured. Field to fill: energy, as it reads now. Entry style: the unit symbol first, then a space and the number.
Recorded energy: kWh 336
